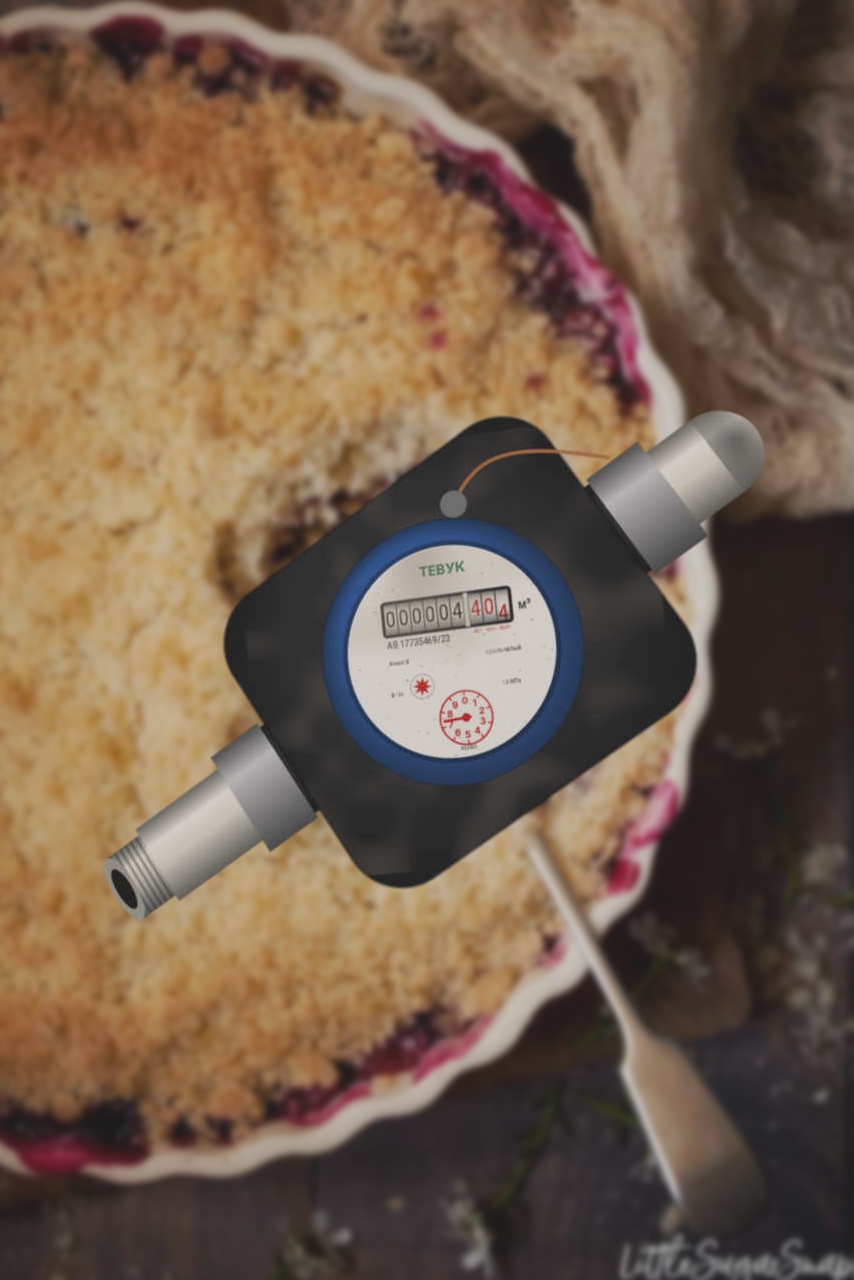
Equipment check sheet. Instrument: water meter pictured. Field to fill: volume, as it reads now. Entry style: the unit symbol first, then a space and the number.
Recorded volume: m³ 4.4037
